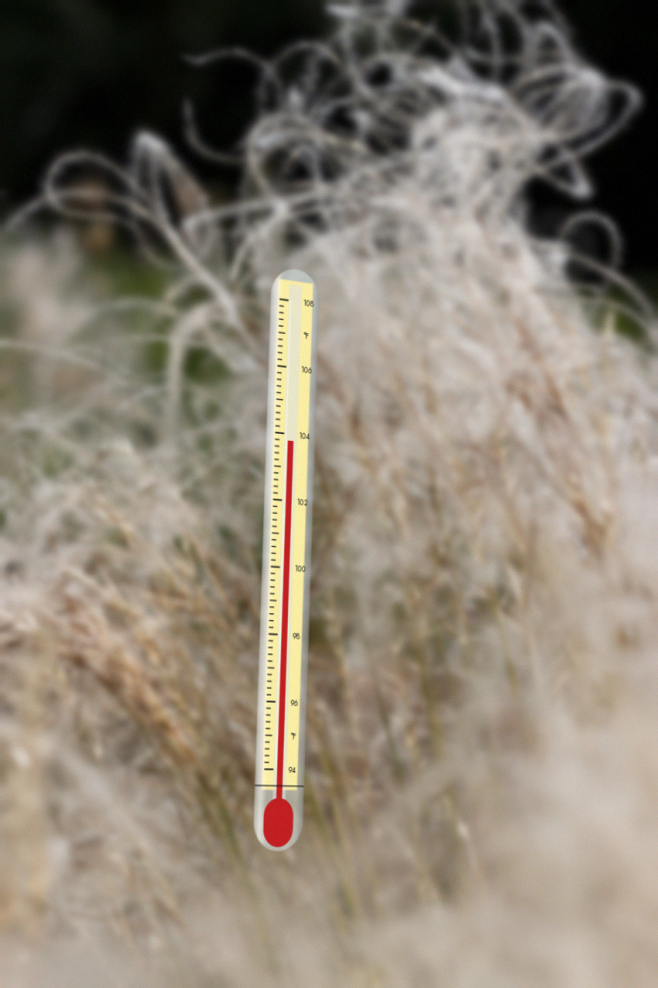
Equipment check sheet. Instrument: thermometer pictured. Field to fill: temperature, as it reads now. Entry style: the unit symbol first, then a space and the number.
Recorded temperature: °F 103.8
